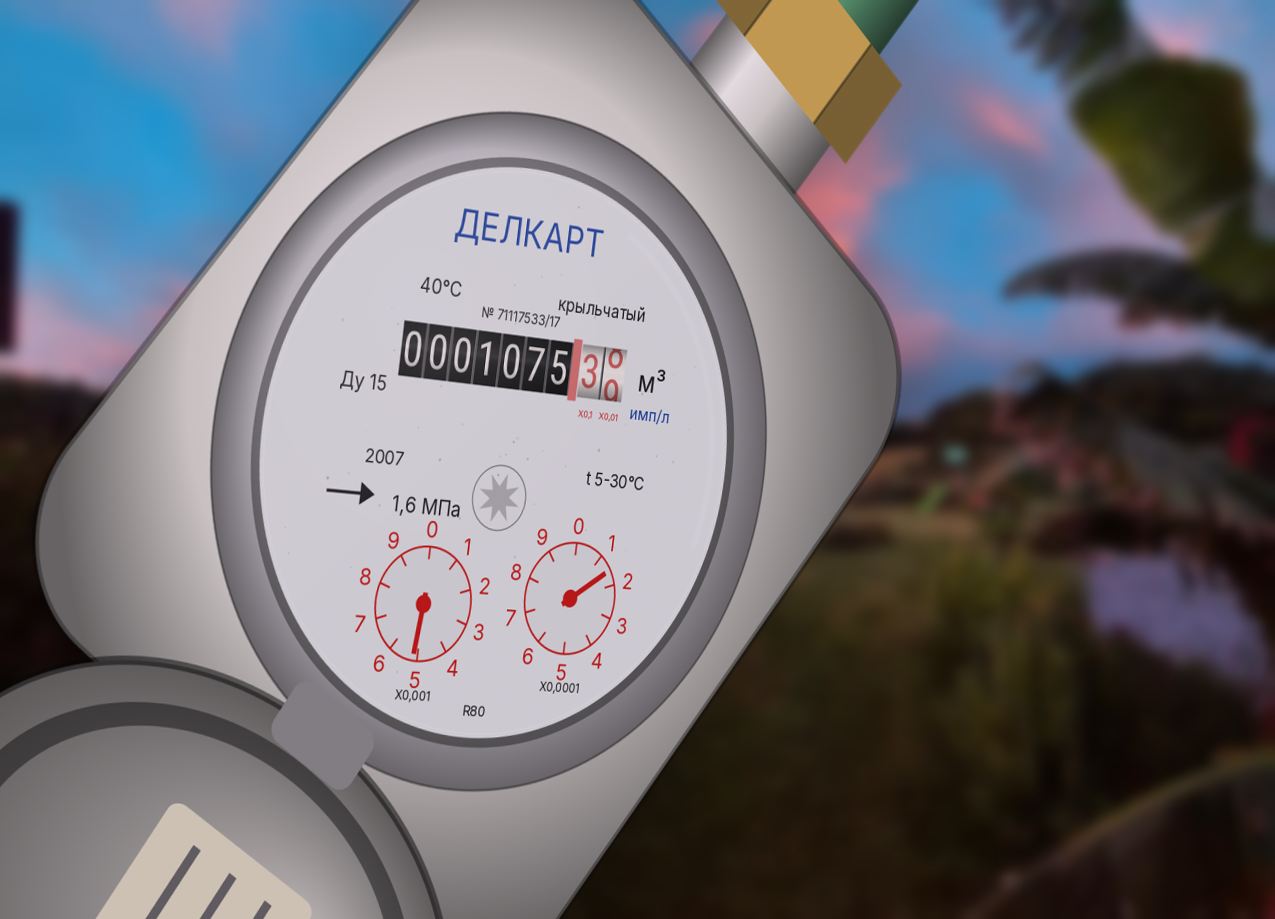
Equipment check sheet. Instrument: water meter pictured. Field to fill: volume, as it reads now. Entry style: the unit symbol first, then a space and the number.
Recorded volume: m³ 1075.3851
